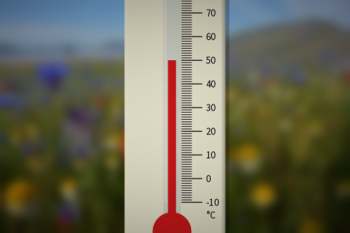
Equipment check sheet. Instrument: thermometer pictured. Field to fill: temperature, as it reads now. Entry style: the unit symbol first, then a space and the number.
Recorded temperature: °C 50
